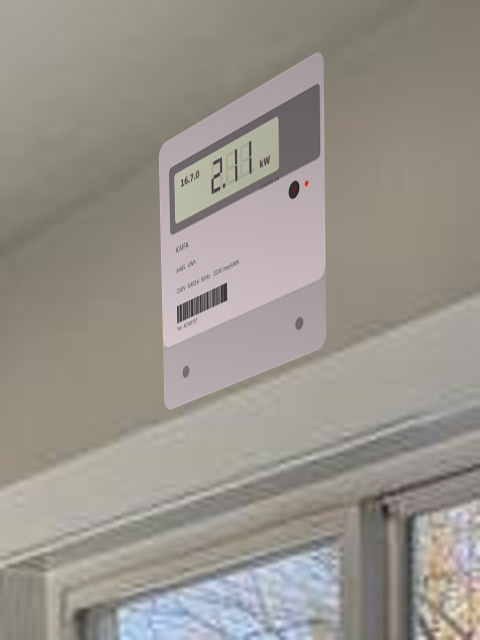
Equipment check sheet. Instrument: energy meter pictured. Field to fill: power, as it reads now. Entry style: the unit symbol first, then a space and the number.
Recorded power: kW 2.11
